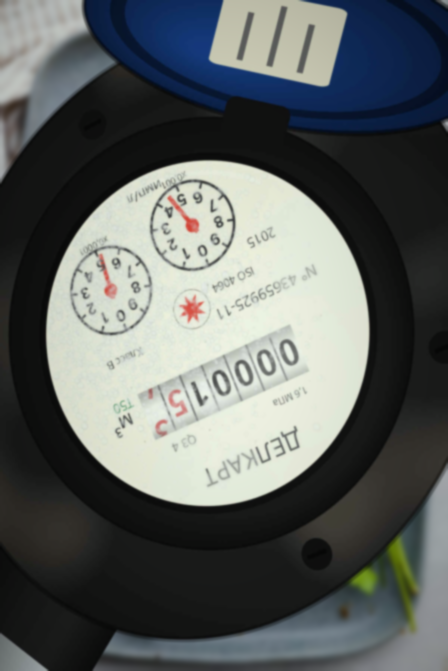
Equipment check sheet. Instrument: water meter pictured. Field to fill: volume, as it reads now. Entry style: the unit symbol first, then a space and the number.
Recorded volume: m³ 1.5345
